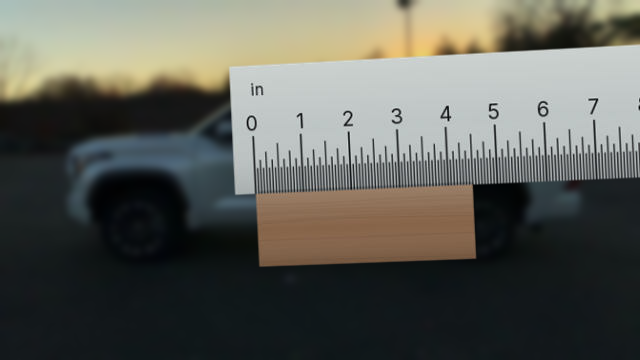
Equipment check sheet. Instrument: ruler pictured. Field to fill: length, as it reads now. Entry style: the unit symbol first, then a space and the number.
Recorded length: in 4.5
